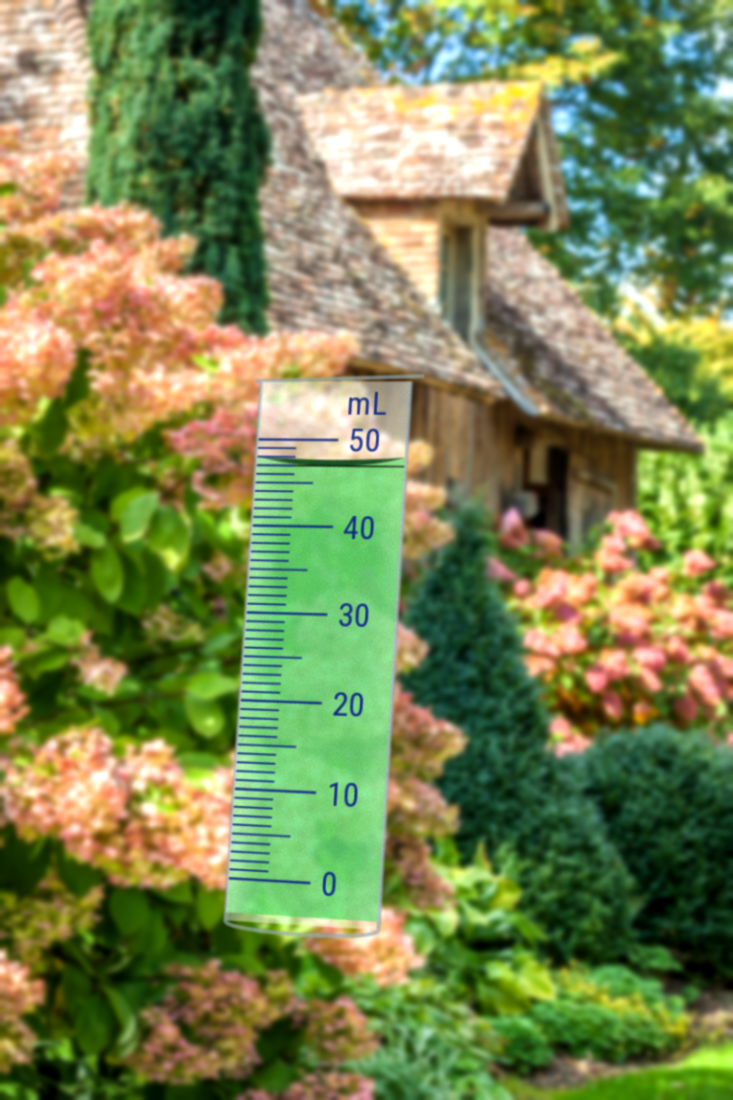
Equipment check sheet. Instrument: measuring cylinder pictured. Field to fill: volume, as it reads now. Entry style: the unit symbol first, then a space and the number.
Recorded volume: mL 47
